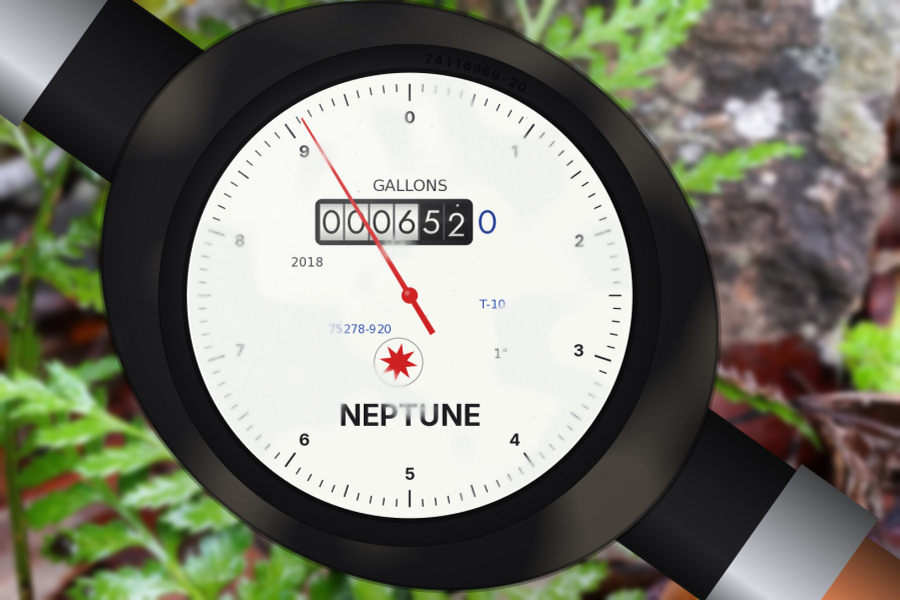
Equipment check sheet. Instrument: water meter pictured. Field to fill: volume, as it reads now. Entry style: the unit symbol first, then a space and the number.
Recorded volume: gal 6519.1
